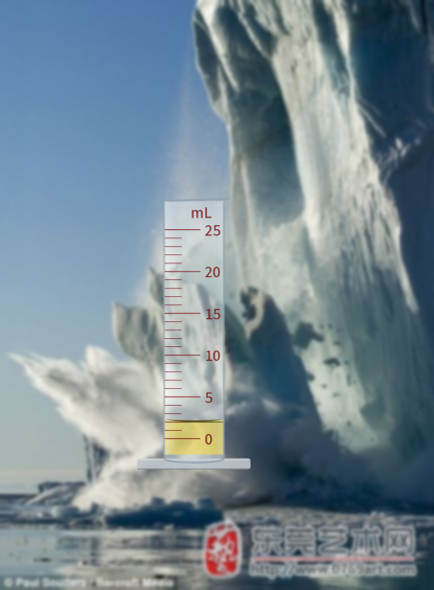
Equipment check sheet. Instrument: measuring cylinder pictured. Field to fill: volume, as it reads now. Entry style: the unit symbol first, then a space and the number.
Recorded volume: mL 2
